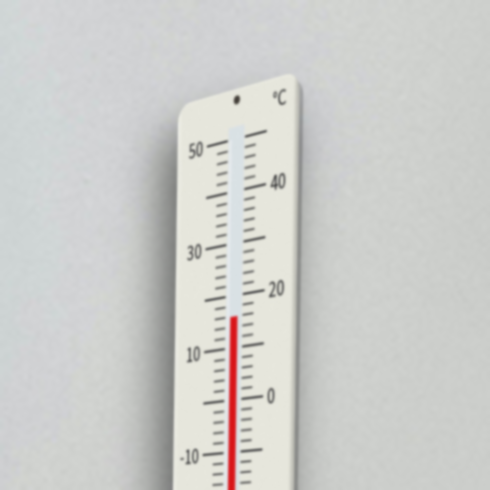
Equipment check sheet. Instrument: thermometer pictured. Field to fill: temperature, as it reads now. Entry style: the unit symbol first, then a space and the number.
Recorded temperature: °C 16
